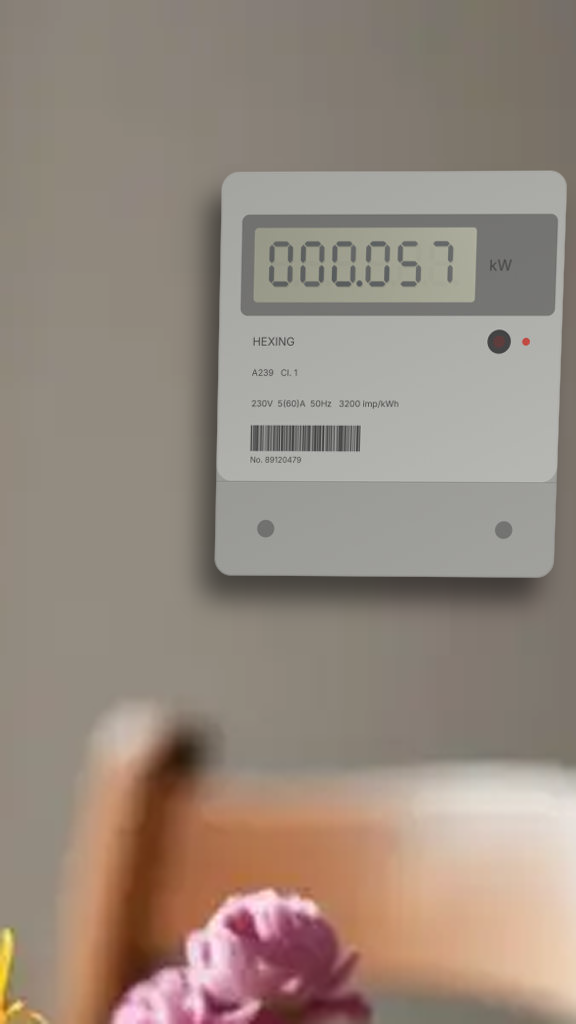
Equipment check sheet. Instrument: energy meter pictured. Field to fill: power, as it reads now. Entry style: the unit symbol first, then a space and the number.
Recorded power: kW 0.057
